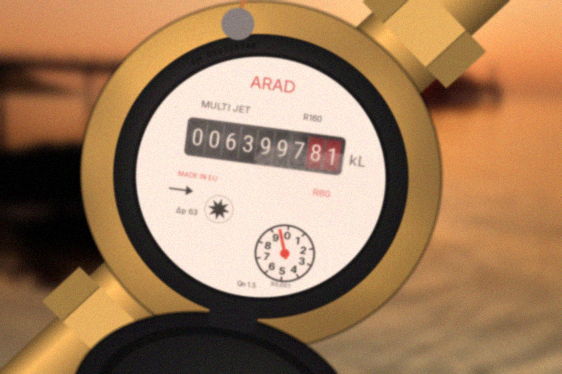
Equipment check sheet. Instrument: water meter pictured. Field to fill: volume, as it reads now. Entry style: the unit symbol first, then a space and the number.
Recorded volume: kL 63997.809
